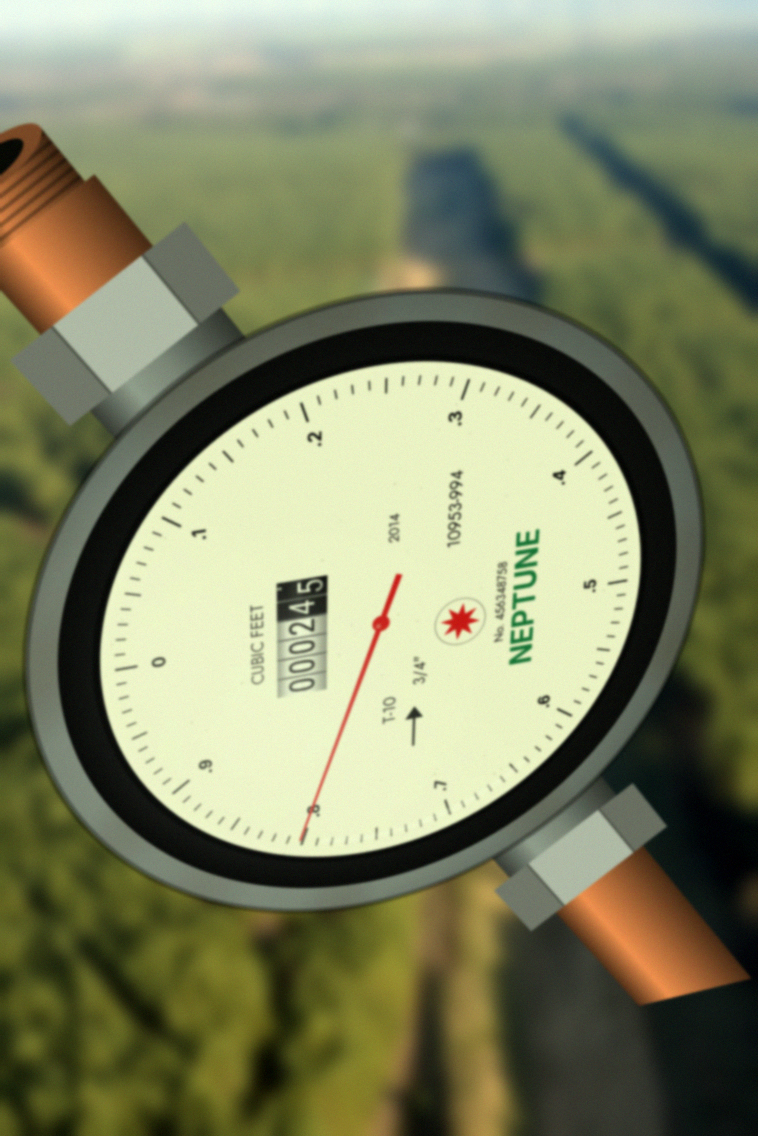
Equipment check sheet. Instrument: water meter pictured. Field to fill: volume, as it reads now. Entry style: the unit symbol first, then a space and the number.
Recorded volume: ft³ 244.80
